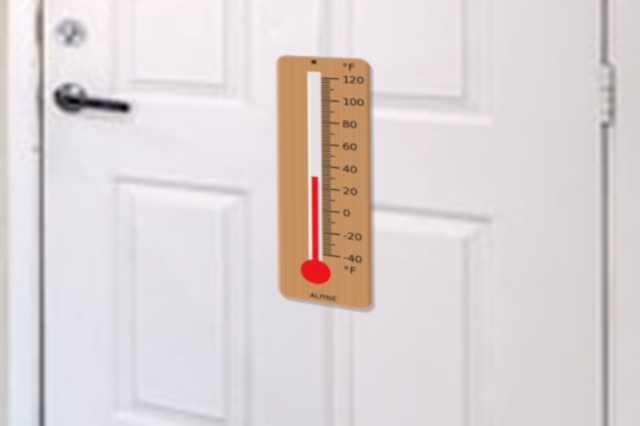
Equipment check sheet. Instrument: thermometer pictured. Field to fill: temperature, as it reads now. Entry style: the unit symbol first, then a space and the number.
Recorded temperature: °F 30
